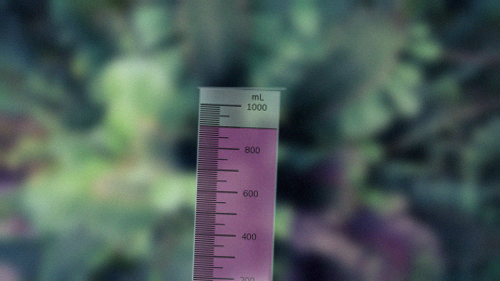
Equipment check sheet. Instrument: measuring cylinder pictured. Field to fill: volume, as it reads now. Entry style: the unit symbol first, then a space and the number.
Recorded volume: mL 900
